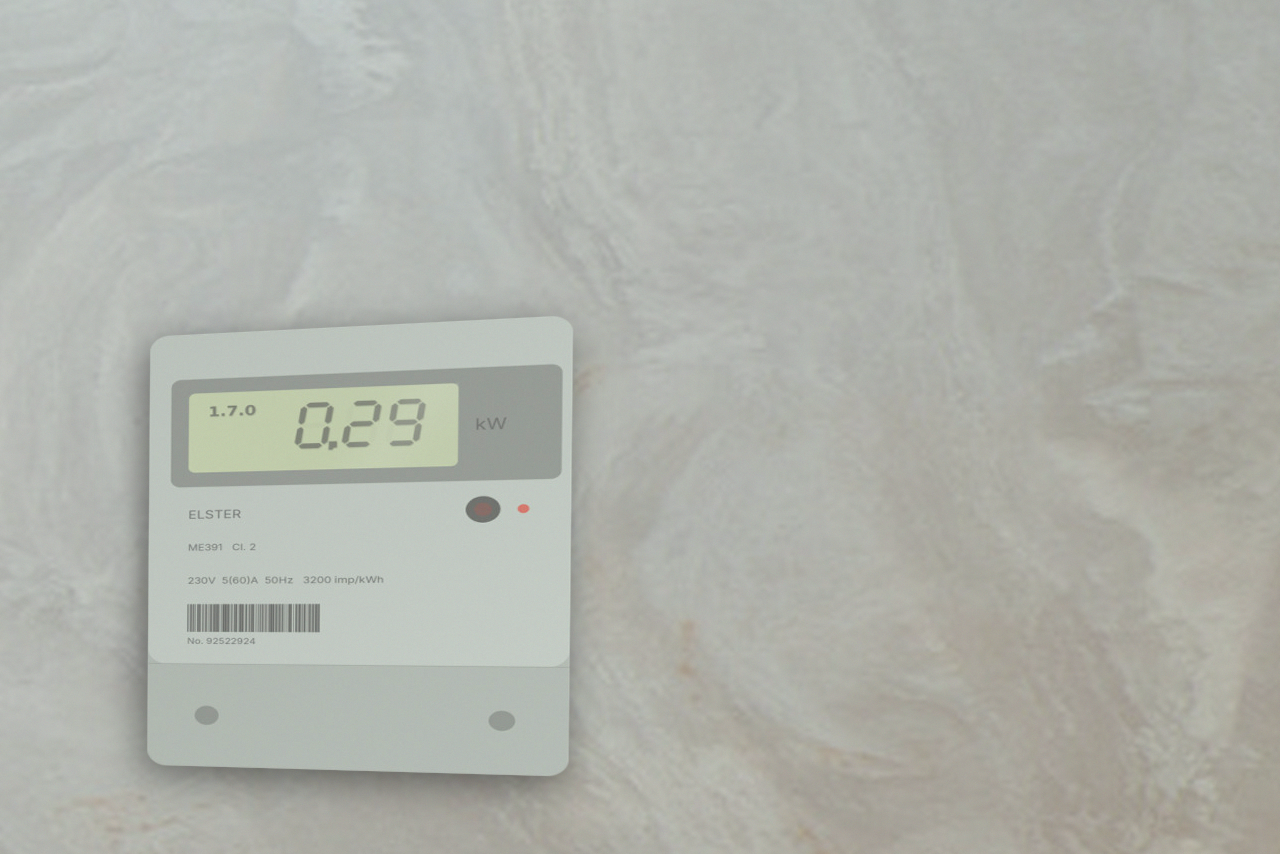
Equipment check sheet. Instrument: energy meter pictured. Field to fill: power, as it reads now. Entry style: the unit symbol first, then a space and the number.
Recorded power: kW 0.29
